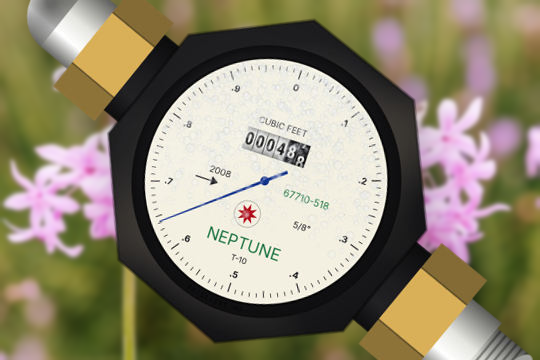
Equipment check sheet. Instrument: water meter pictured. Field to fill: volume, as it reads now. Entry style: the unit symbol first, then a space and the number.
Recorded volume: ft³ 487.64
